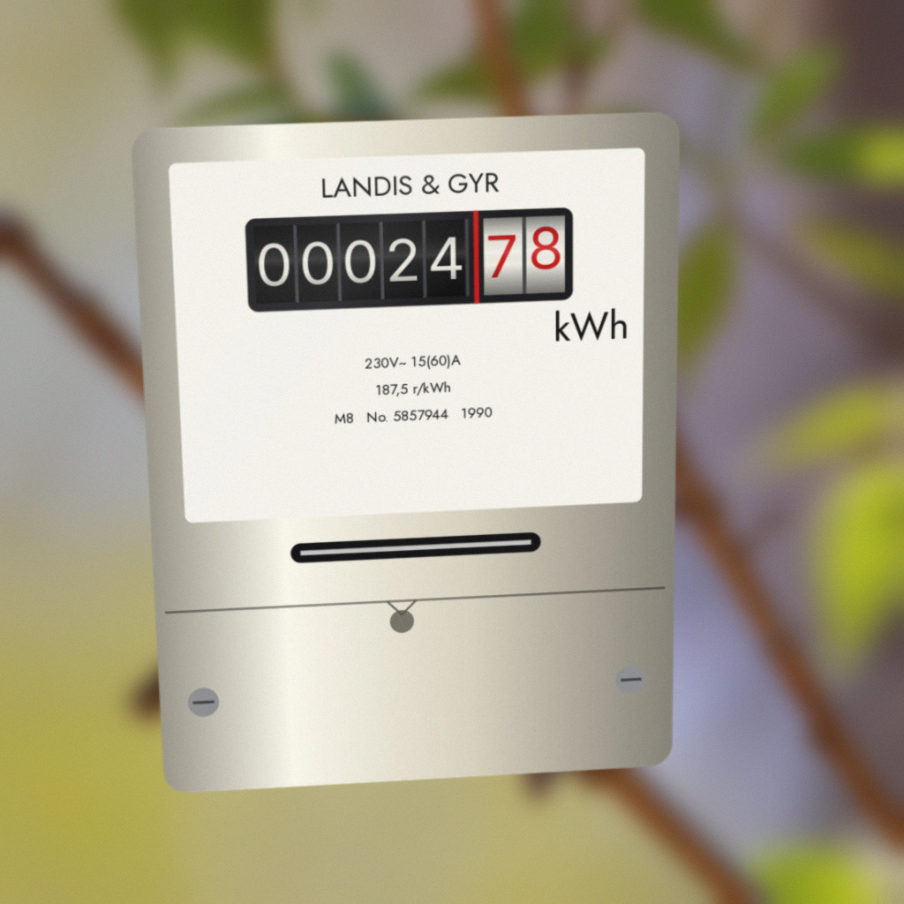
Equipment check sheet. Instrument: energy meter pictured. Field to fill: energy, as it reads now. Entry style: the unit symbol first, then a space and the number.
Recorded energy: kWh 24.78
